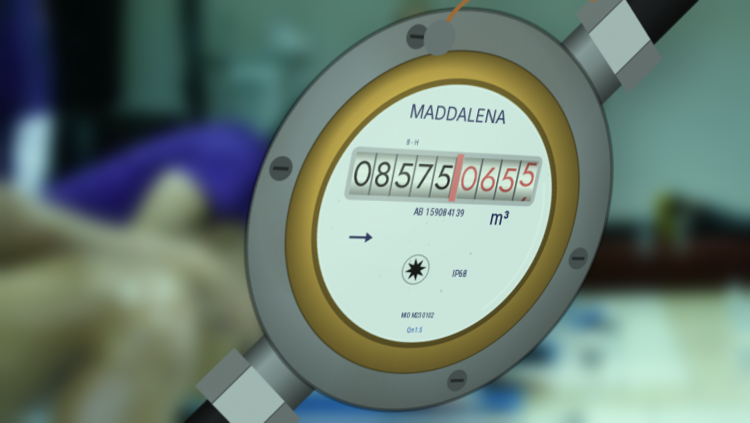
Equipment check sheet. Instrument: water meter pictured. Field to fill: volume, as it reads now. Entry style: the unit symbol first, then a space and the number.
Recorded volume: m³ 8575.0655
